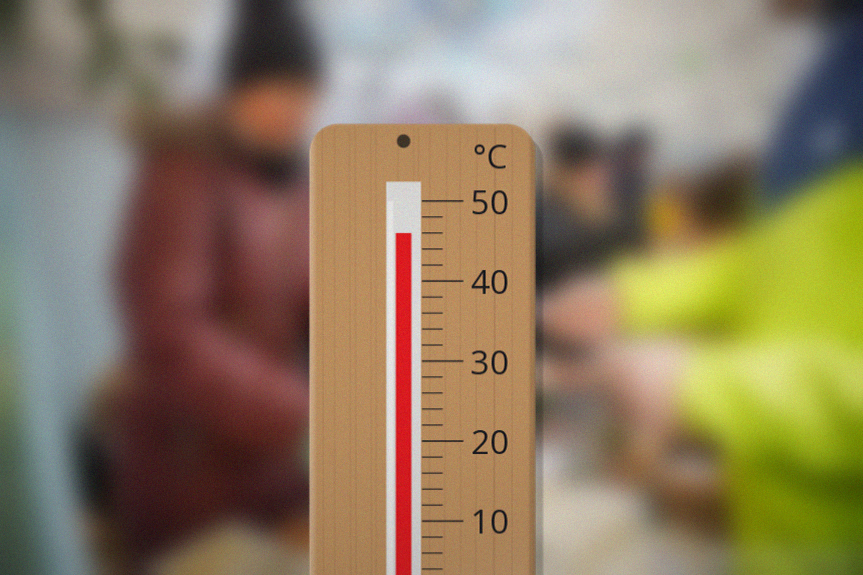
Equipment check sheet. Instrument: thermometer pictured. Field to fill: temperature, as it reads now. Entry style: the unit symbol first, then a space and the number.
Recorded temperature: °C 46
